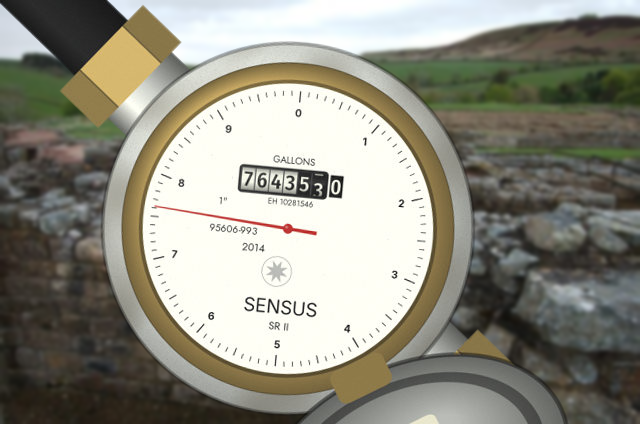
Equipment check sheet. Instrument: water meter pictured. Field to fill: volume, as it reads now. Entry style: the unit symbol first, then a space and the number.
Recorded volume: gal 7643527.6
